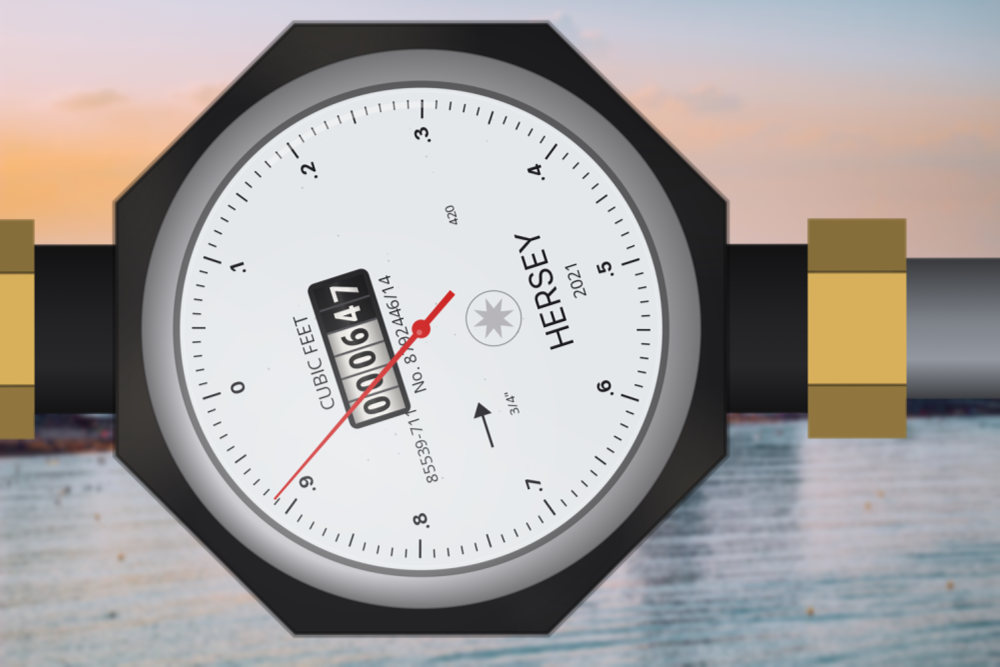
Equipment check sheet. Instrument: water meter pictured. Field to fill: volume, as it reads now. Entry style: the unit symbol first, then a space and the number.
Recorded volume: ft³ 646.91
